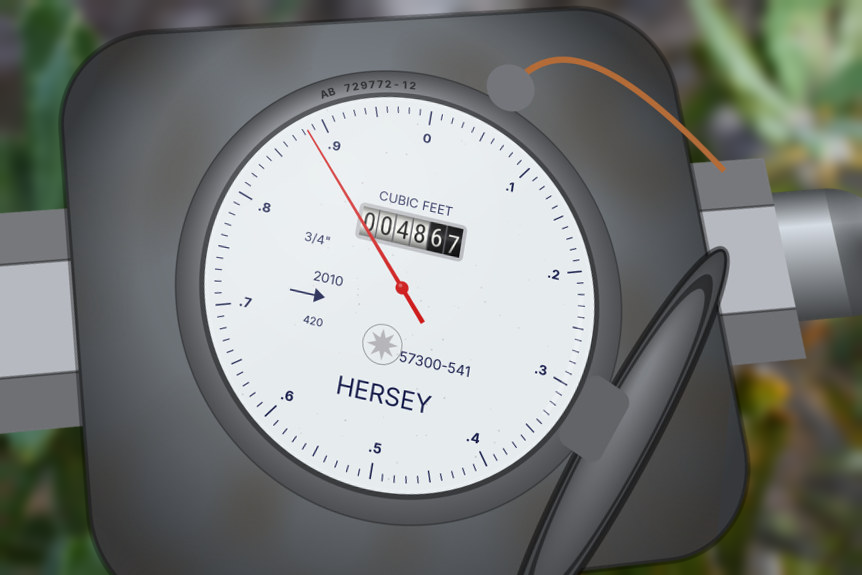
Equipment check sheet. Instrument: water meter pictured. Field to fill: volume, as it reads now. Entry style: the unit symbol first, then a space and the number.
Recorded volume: ft³ 4866.88
